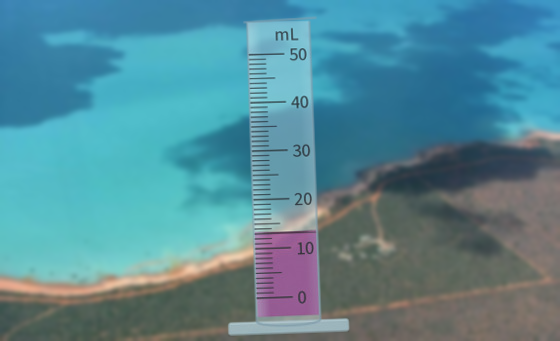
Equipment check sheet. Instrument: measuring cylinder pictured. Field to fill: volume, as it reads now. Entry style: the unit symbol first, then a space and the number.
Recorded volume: mL 13
